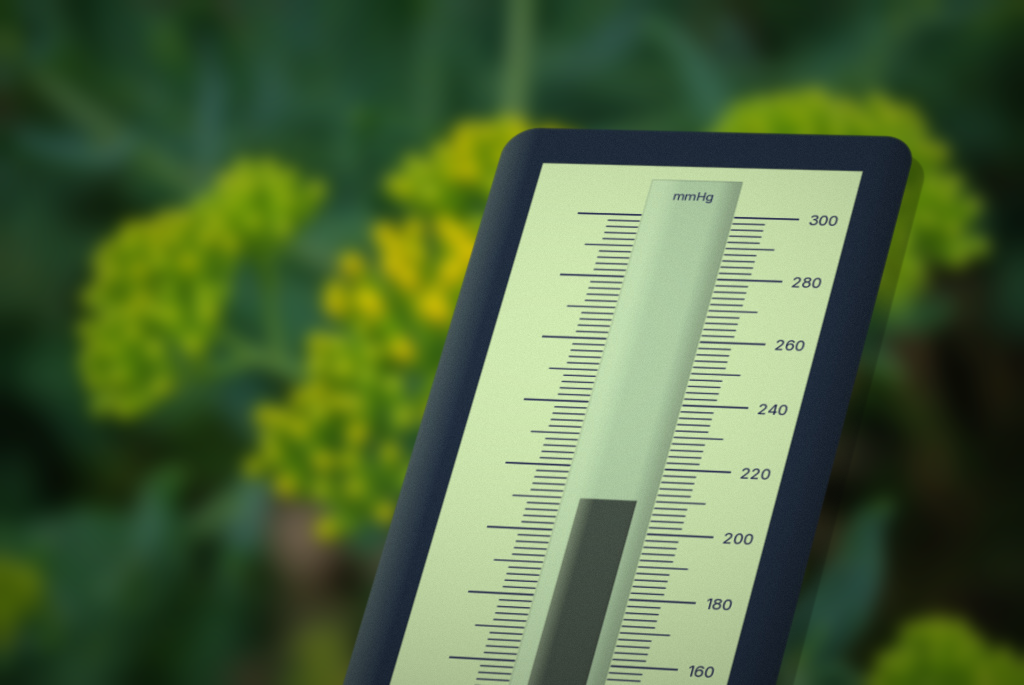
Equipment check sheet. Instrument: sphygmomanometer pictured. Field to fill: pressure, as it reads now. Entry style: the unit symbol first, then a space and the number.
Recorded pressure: mmHg 210
